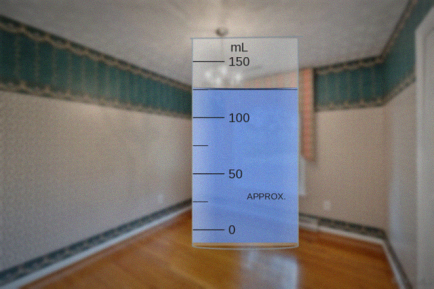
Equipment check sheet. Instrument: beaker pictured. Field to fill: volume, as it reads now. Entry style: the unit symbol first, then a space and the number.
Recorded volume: mL 125
